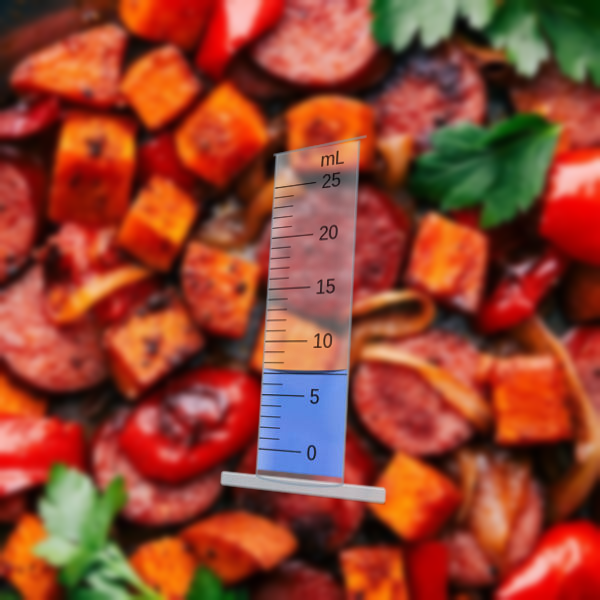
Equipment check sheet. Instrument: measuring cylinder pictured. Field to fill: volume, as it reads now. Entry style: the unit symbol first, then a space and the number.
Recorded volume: mL 7
